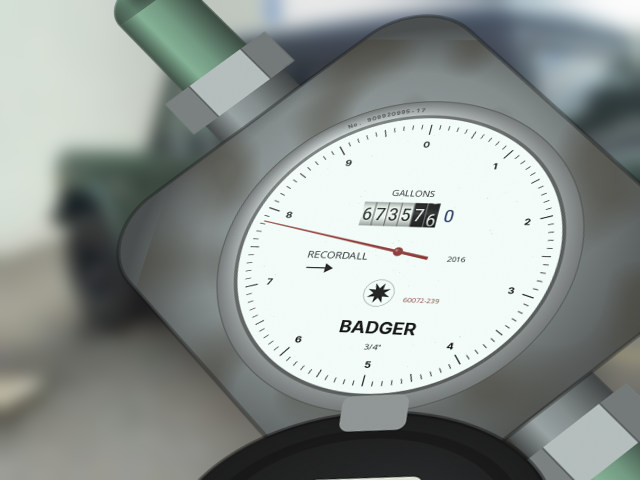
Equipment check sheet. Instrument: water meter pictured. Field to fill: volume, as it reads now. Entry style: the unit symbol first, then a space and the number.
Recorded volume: gal 6735757.8
